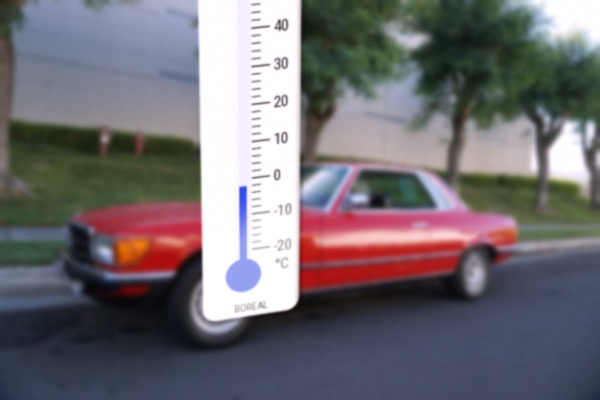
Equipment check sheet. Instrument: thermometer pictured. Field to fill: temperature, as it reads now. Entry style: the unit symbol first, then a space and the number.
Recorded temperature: °C -2
